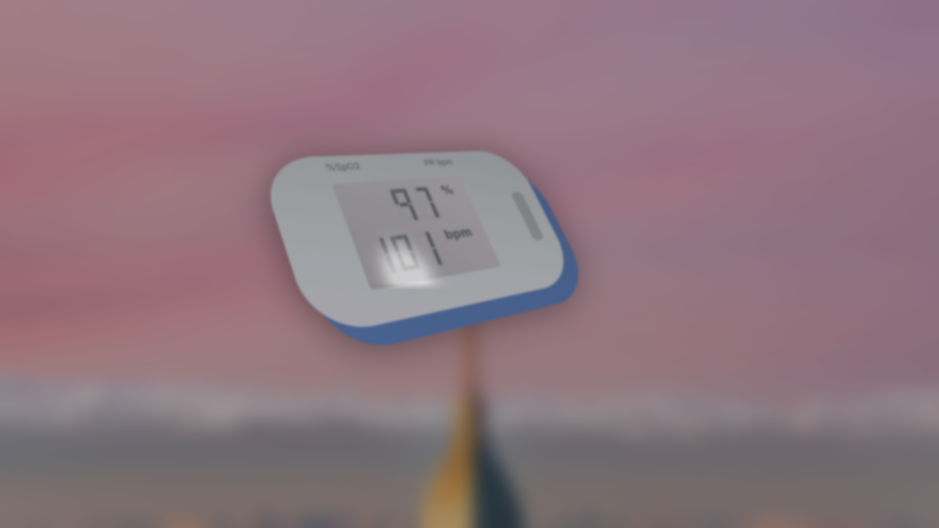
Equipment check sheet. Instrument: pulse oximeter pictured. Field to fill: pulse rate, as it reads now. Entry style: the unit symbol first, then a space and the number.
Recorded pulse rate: bpm 101
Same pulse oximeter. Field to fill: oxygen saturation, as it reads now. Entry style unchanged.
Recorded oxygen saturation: % 97
